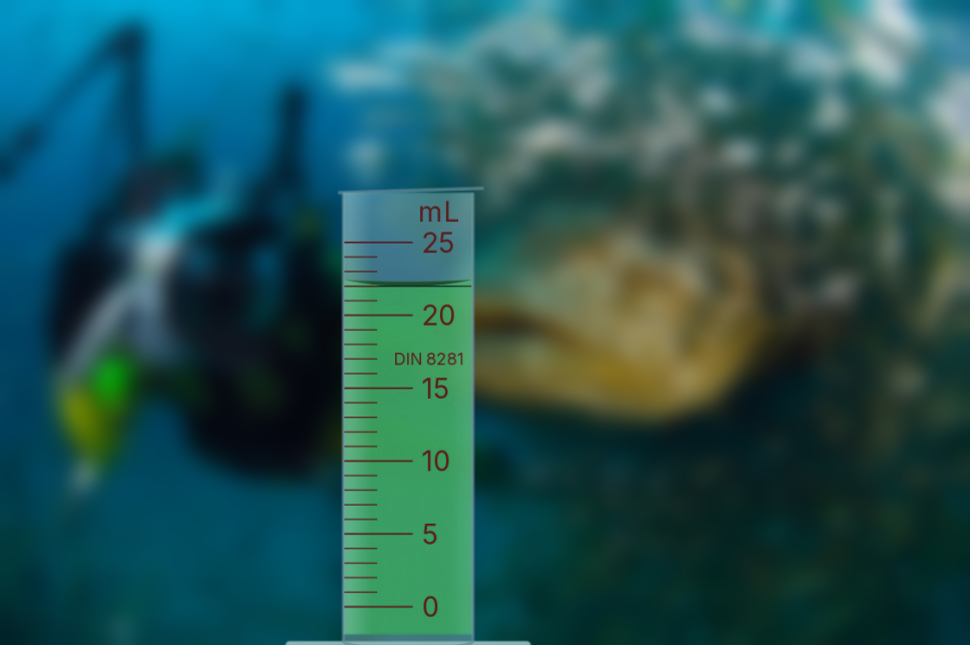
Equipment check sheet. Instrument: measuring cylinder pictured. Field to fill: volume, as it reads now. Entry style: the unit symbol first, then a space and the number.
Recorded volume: mL 22
